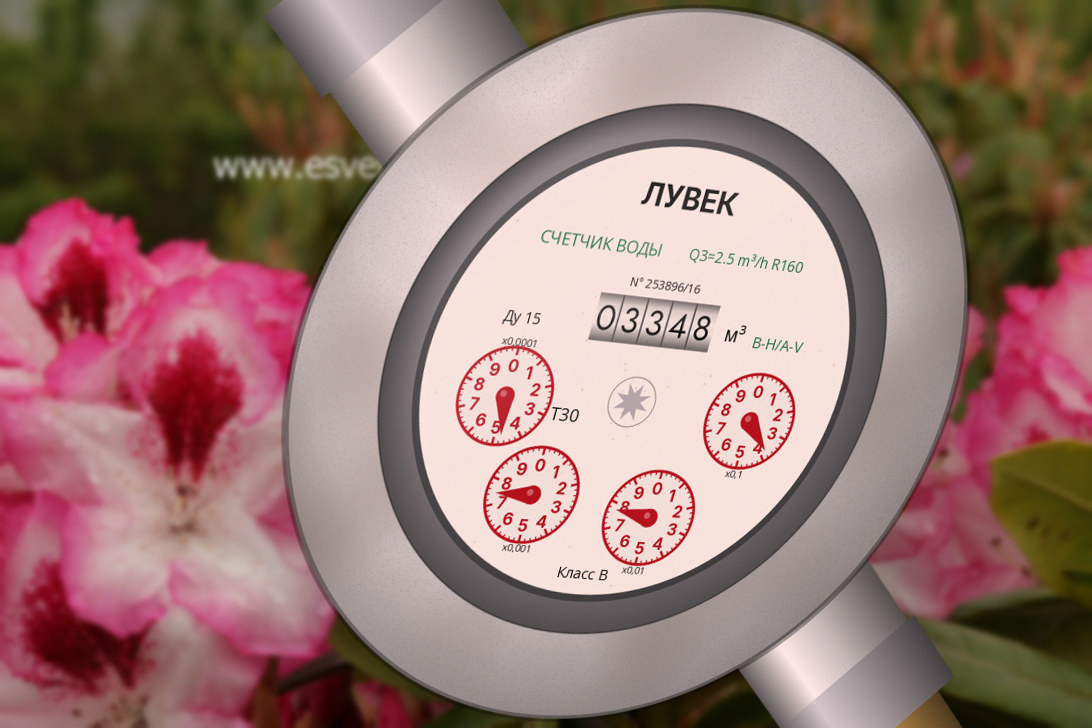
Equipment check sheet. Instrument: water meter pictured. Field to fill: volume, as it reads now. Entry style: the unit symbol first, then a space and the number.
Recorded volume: m³ 3348.3774
